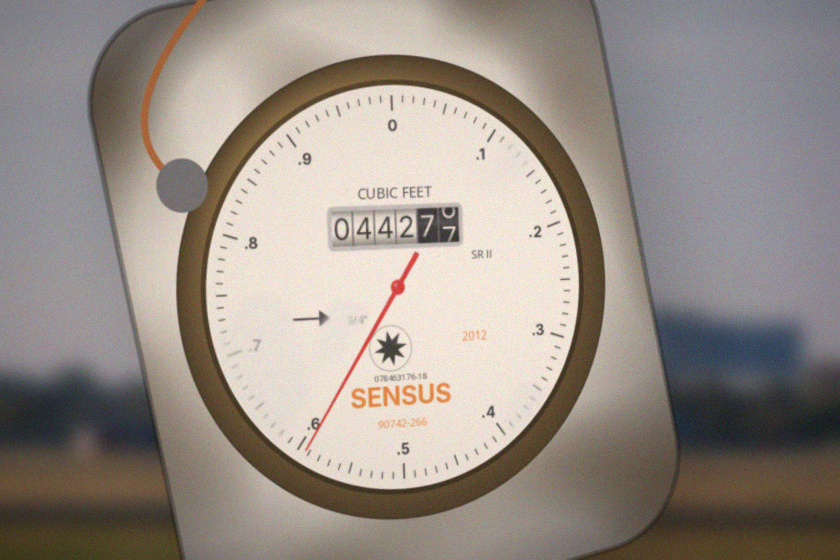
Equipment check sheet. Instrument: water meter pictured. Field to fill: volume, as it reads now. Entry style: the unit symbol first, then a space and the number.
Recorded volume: ft³ 44276.59
